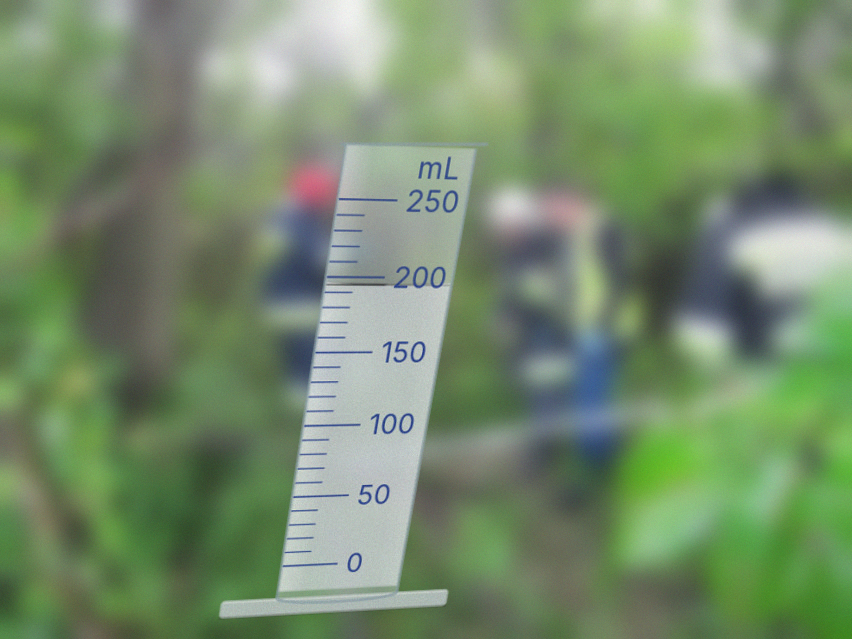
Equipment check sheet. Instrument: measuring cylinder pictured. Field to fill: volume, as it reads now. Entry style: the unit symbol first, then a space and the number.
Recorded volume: mL 195
